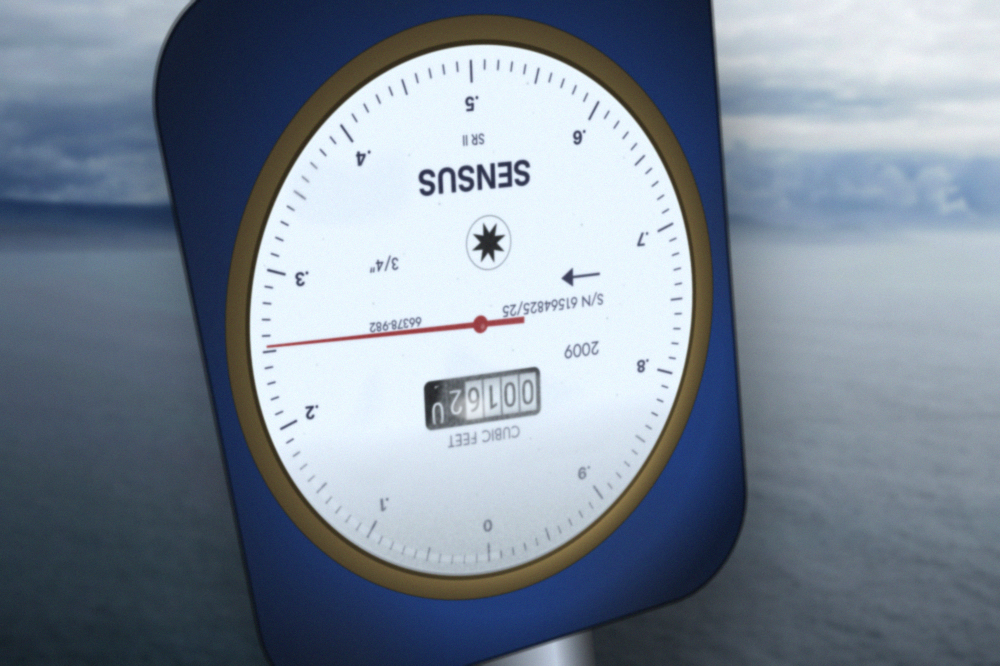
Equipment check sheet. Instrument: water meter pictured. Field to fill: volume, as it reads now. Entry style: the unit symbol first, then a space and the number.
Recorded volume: ft³ 1620.25
